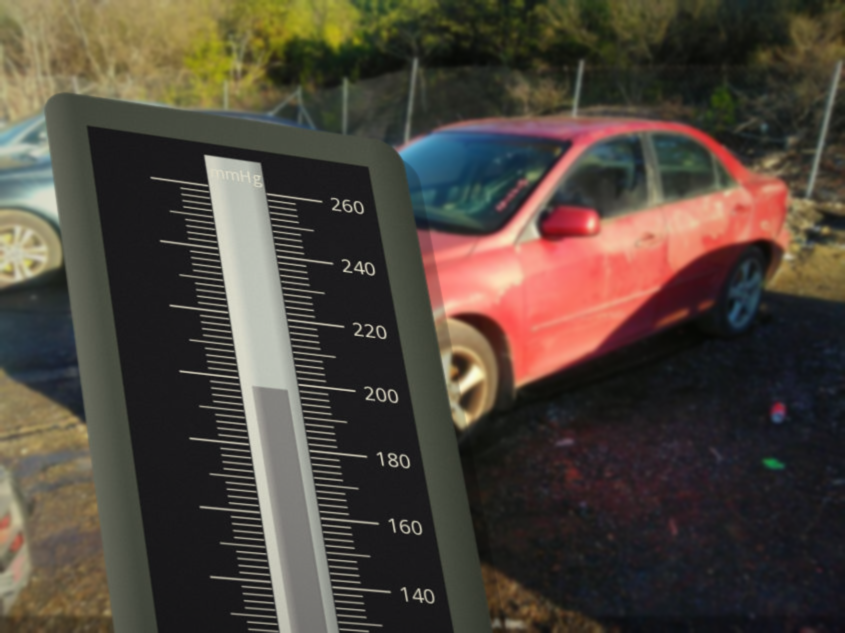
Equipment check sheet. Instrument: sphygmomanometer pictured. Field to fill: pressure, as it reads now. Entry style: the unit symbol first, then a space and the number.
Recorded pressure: mmHg 198
